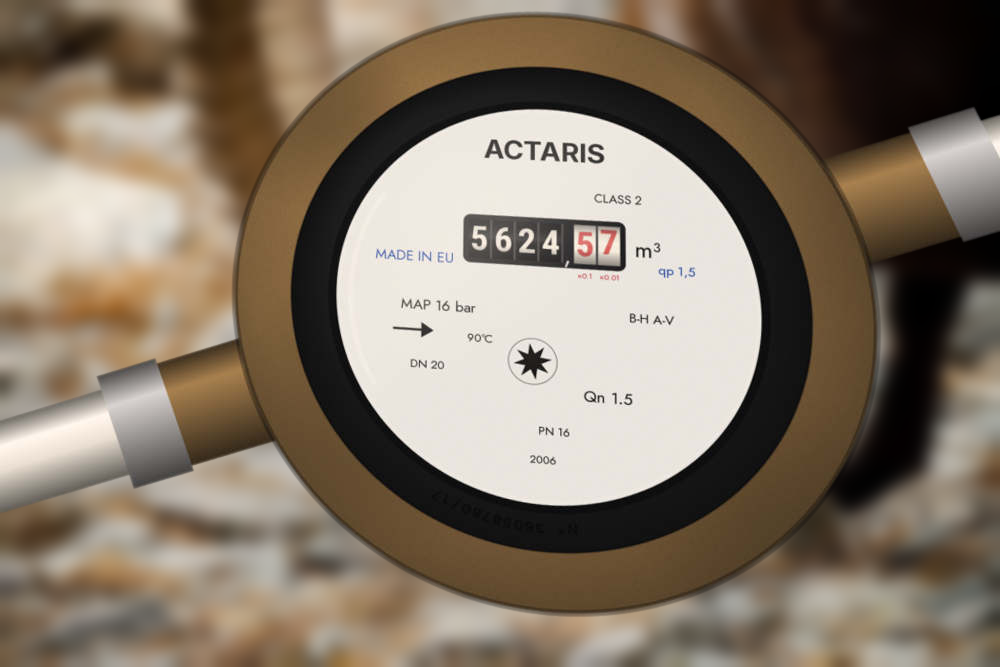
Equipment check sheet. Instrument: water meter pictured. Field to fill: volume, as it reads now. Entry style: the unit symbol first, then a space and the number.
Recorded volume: m³ 5624.57
